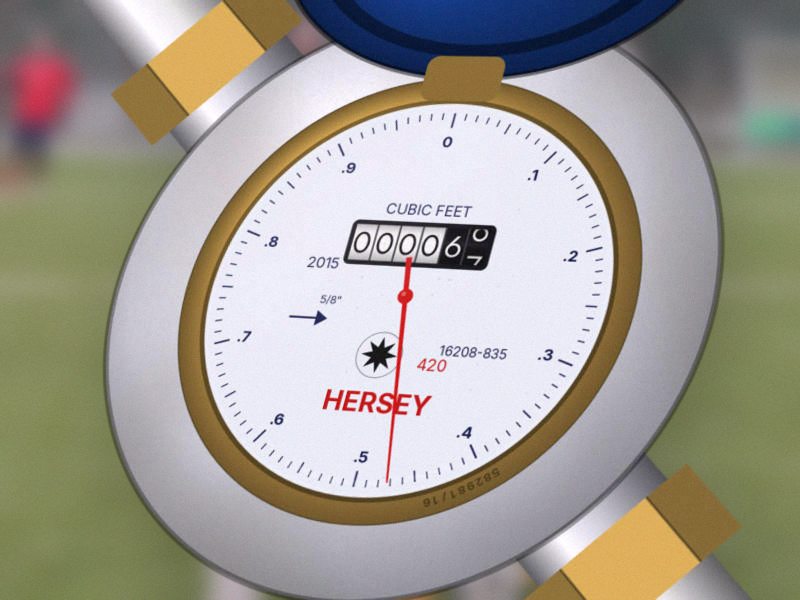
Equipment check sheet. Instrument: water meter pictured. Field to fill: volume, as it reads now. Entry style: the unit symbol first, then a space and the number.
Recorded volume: ft³ 66.47
